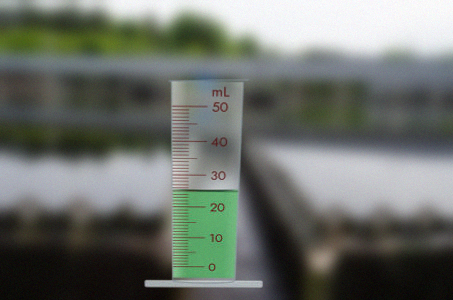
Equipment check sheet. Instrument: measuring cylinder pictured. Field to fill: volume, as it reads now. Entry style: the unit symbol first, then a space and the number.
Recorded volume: mL 25
